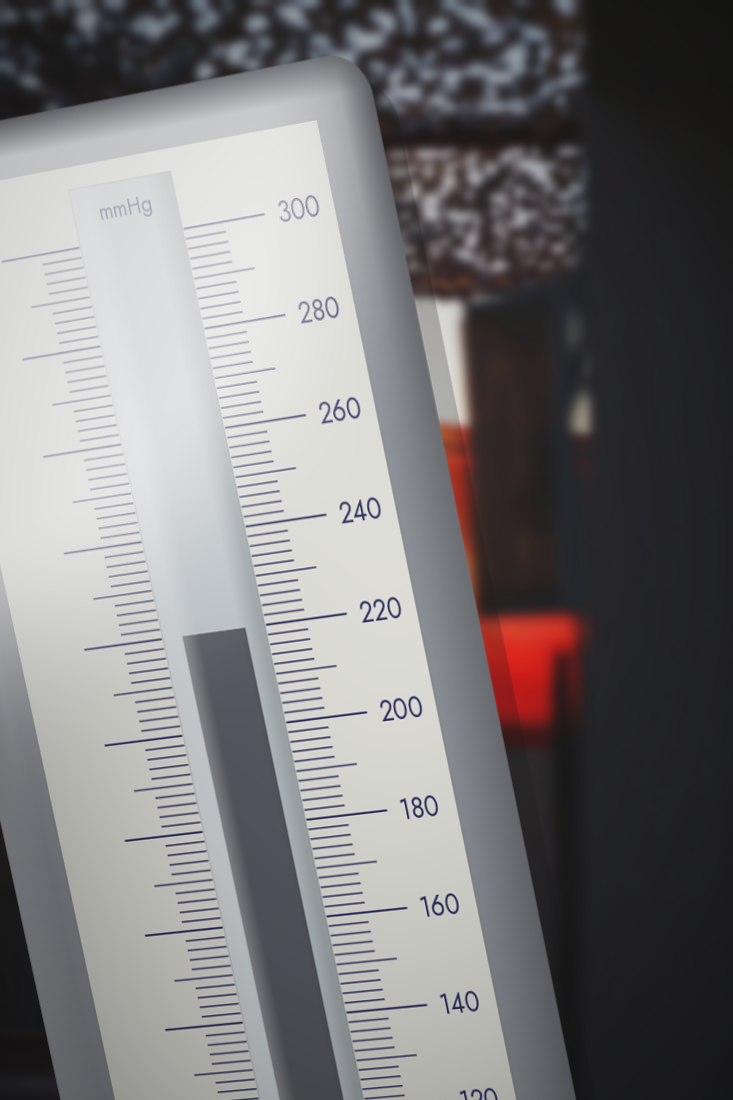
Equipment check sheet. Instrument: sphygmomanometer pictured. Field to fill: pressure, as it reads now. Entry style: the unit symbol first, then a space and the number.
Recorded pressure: mmHg 220
